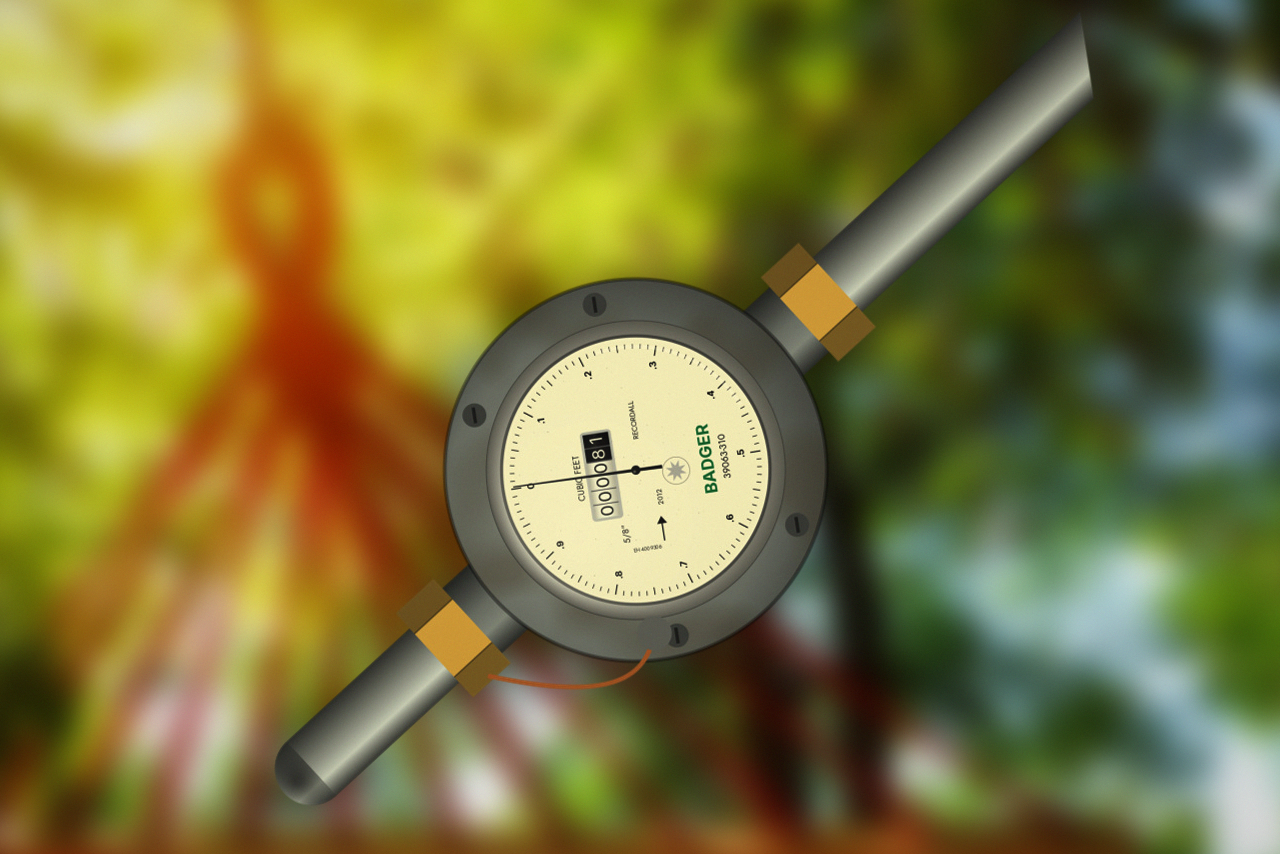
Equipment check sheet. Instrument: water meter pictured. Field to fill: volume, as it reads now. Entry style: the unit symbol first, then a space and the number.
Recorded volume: ft³ 81.00
